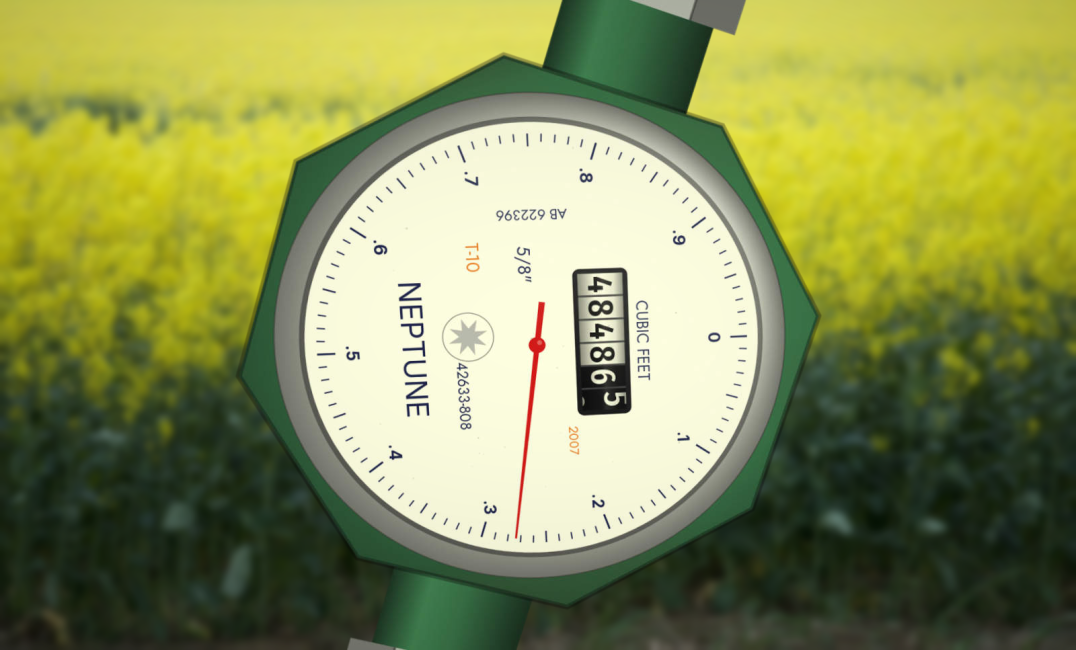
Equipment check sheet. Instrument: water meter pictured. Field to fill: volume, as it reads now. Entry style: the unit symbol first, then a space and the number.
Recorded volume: ft³ 484865.27
